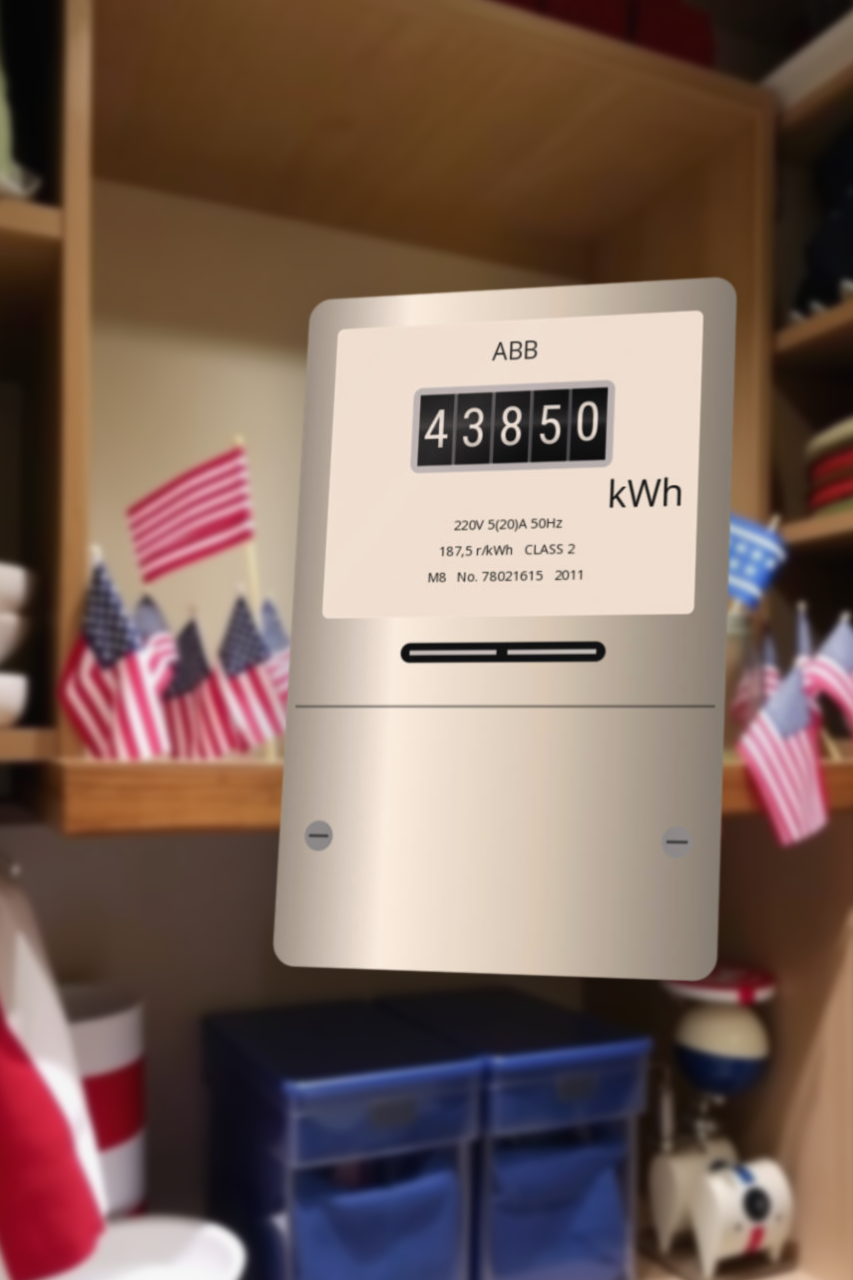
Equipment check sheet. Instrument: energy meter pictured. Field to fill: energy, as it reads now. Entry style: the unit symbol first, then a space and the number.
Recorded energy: kWh 43850
